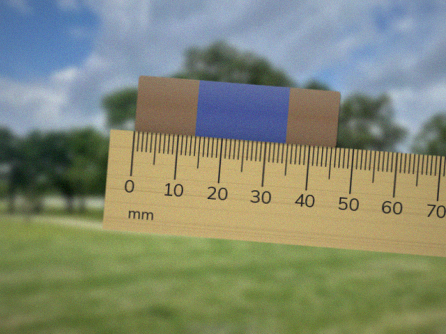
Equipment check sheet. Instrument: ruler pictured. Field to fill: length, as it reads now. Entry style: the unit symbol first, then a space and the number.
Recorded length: mm 46
